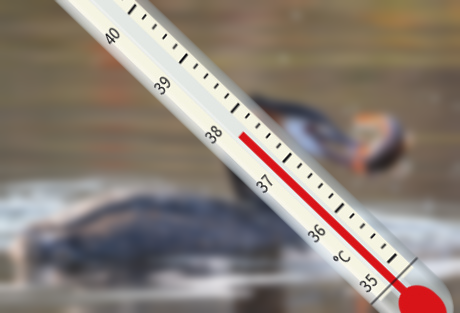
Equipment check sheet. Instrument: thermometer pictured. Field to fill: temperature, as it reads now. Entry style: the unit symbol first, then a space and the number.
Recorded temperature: °C 37.7
